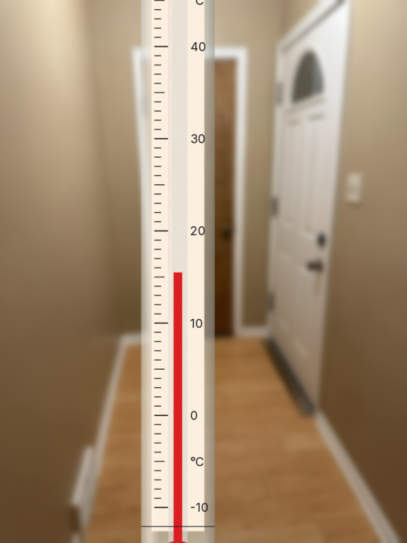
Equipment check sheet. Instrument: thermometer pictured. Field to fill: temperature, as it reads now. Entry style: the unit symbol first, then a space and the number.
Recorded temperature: °C 15.5
